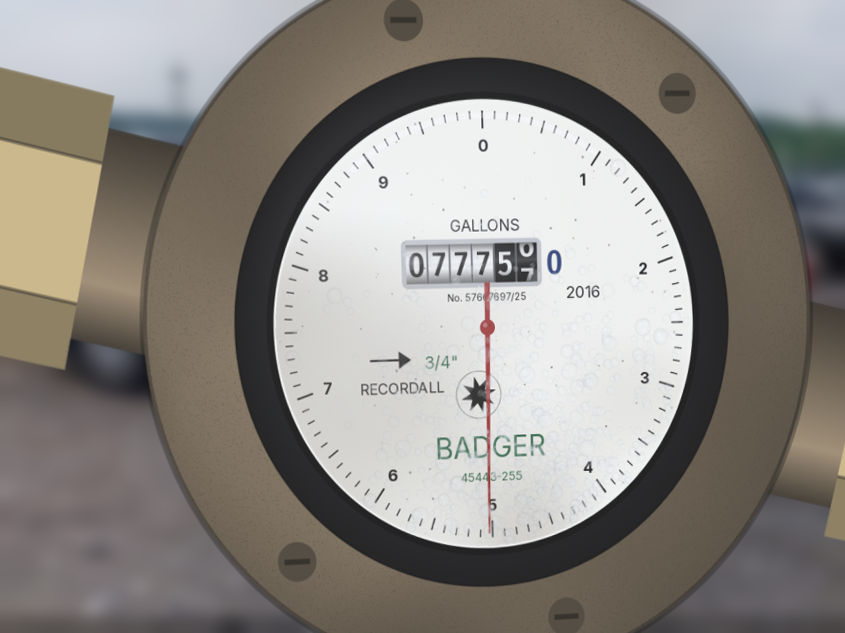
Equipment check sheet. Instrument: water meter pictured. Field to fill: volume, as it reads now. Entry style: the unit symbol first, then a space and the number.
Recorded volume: gal 777565.0
